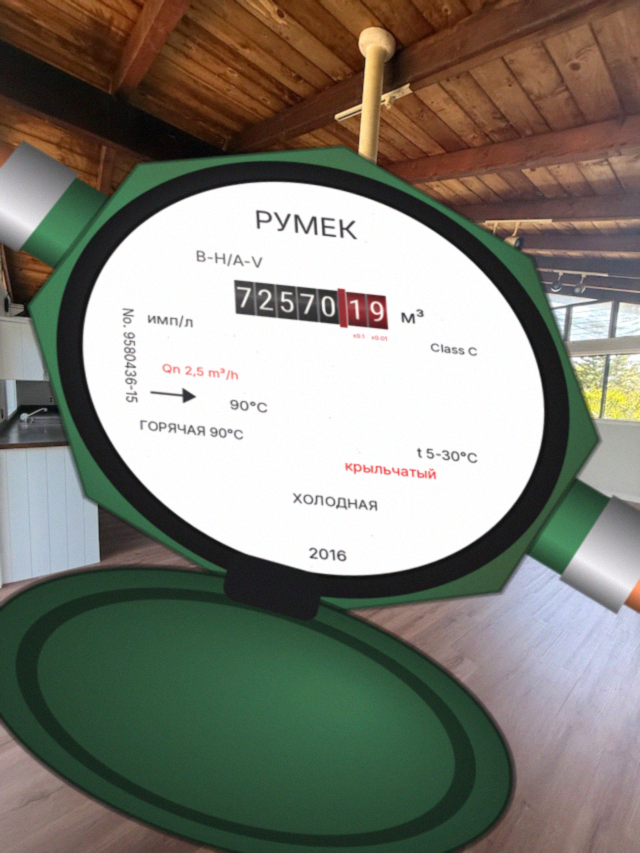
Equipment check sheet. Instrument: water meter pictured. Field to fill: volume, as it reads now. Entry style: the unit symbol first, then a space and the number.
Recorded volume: m³ 72570.19
